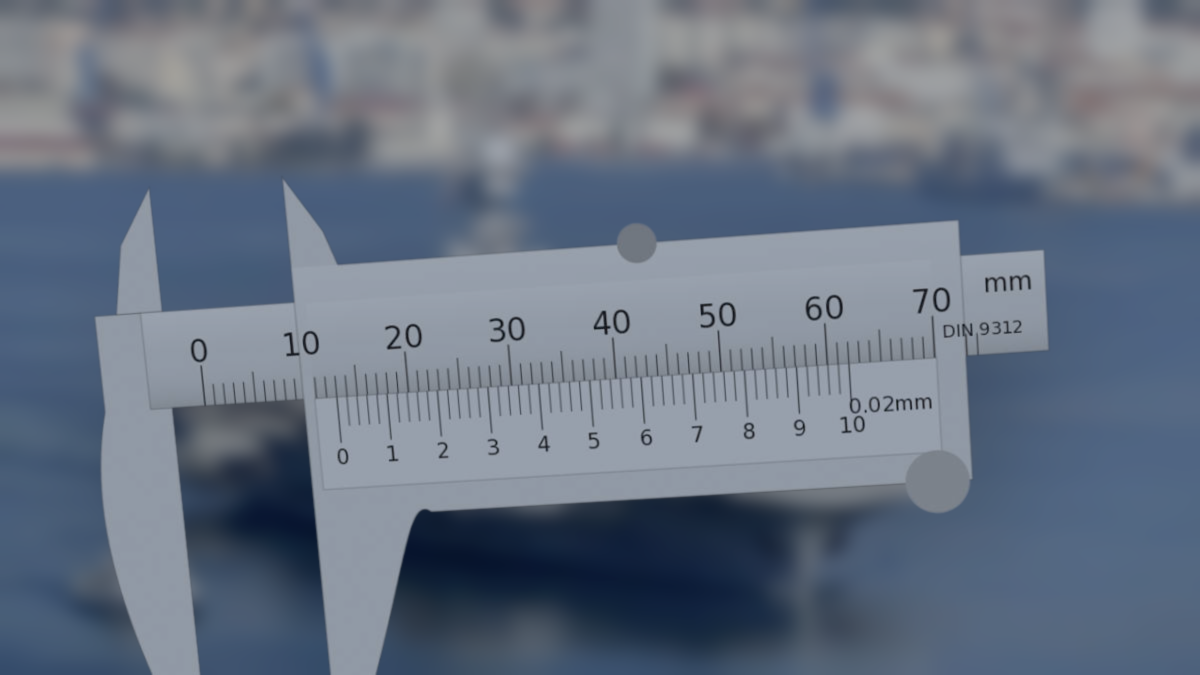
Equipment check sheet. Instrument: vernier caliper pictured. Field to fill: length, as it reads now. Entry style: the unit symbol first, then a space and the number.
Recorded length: mm 13.0
